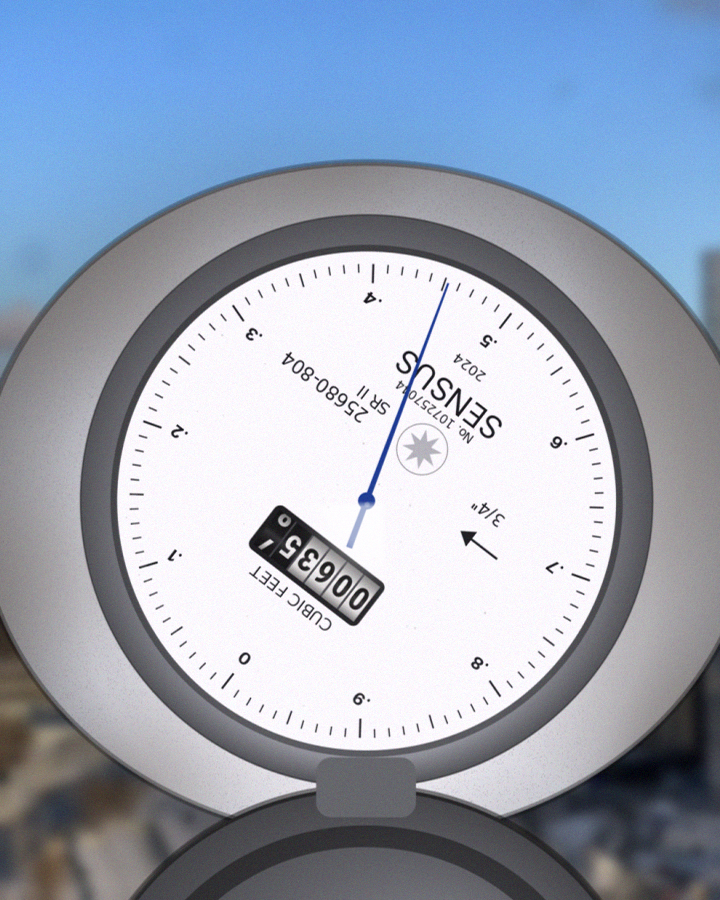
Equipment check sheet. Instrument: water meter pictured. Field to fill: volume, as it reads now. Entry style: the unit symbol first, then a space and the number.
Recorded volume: ft³ 6357.45
